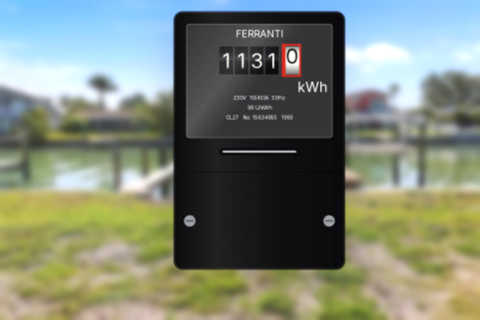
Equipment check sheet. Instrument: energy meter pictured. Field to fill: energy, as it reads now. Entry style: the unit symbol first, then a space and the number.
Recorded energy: kWh 1131.0
